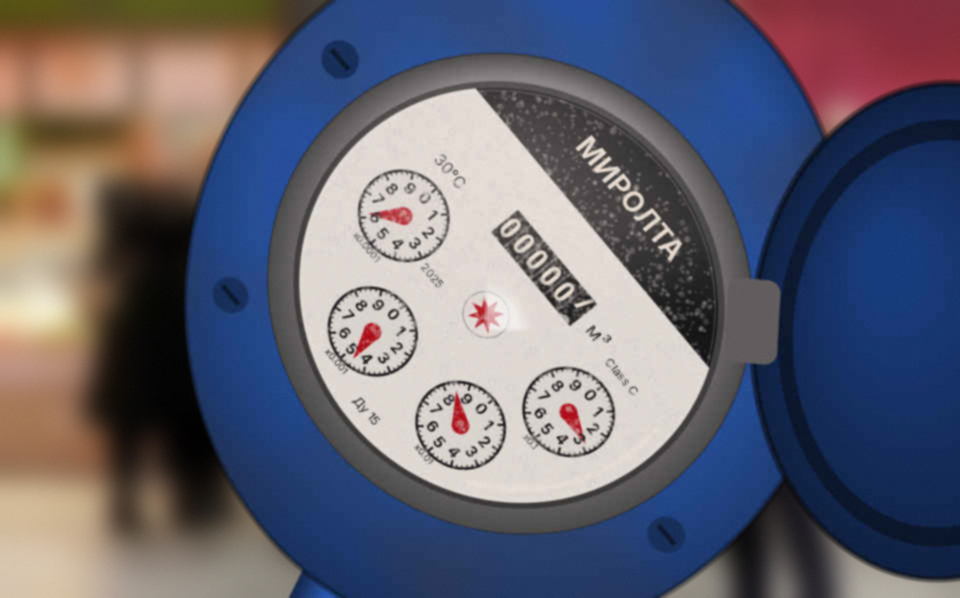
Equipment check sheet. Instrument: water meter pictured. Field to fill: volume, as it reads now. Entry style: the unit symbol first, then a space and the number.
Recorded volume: m³ 7.2846
